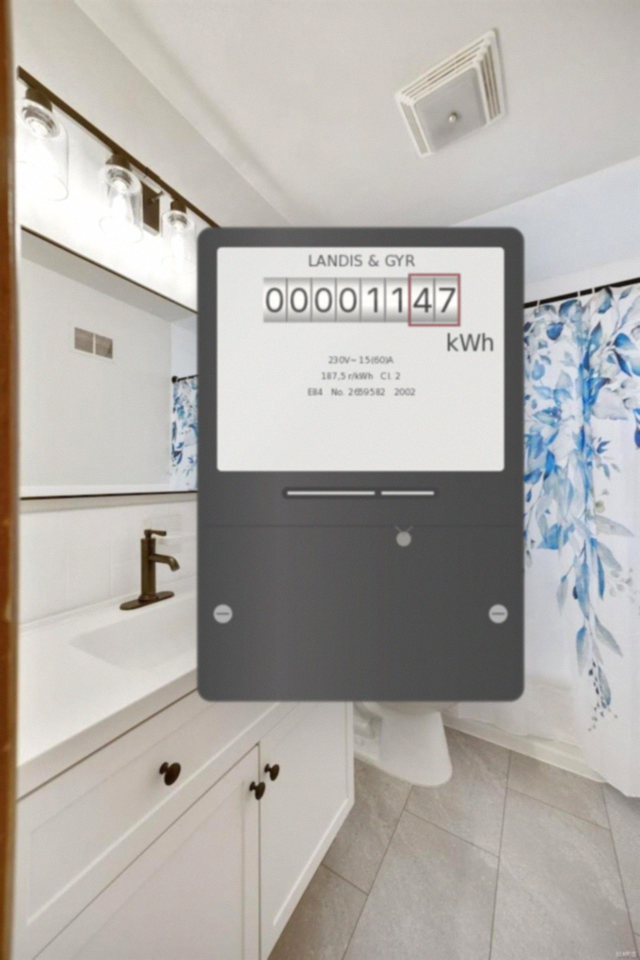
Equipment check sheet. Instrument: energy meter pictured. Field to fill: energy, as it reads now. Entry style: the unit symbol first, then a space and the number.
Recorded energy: kWh 11.47
